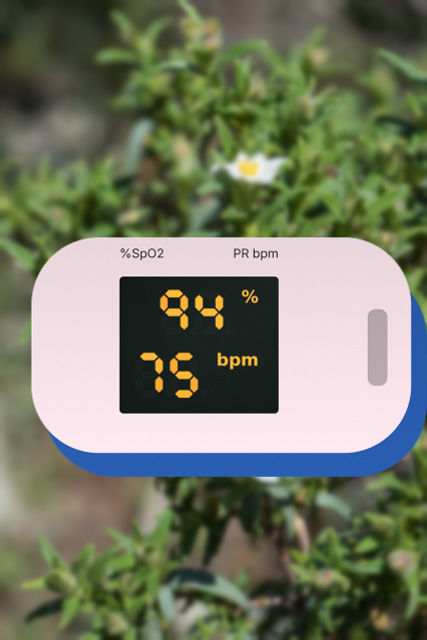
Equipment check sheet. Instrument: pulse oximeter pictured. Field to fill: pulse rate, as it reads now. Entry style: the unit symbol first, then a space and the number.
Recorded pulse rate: bpm 75
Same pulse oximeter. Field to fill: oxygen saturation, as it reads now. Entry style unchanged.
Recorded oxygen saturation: % 94
